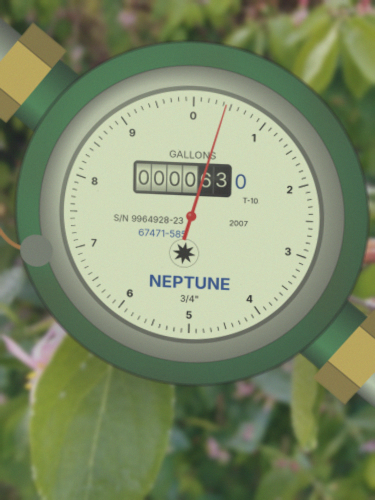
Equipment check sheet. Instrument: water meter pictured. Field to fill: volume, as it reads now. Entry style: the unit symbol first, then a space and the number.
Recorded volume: gal 630.4
